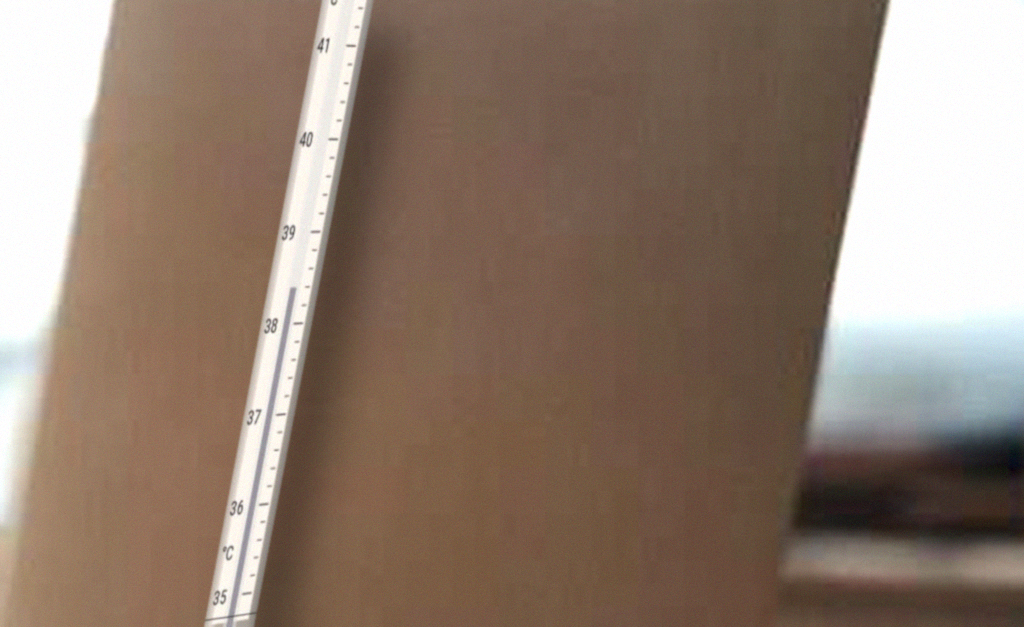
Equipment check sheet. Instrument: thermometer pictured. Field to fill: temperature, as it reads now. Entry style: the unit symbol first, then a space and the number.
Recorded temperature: °C 38.4
